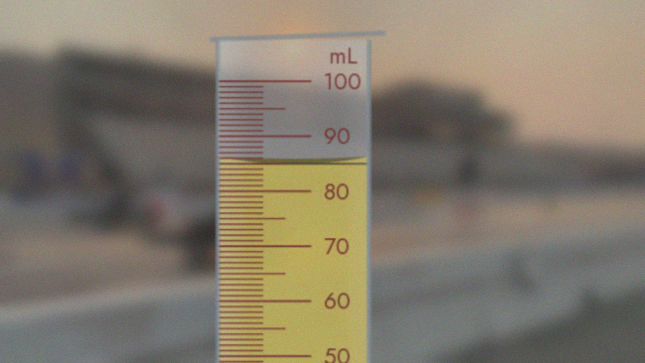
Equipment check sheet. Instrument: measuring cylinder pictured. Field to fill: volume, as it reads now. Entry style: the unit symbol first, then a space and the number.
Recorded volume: mL 85
